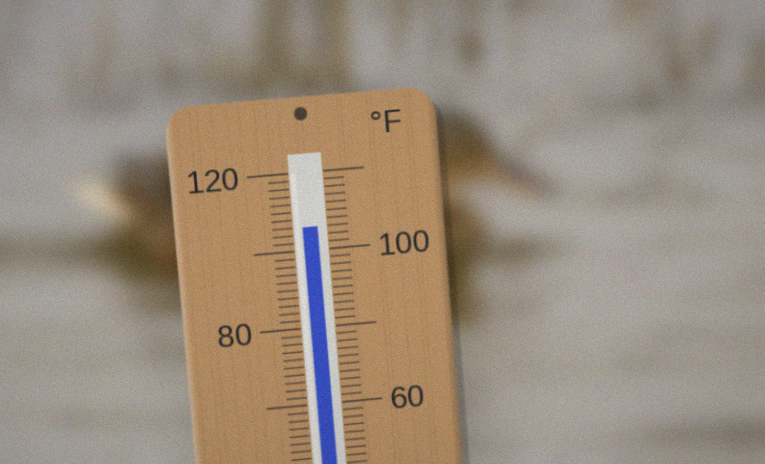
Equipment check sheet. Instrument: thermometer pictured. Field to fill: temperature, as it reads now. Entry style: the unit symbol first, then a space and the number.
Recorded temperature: °F 106
